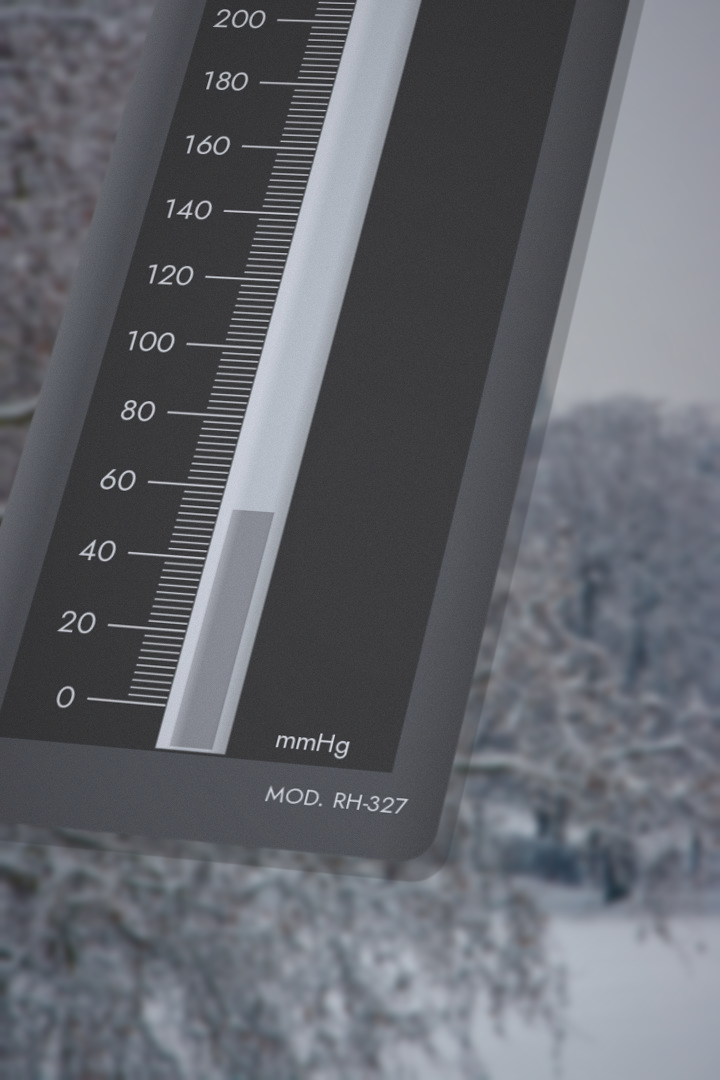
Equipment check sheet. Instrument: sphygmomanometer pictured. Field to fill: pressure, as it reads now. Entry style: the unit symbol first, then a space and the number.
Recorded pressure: mmHg 54
